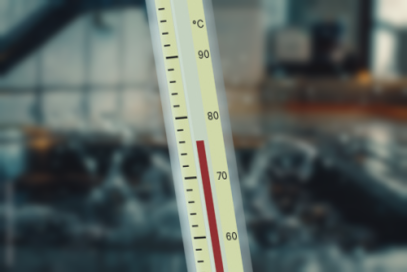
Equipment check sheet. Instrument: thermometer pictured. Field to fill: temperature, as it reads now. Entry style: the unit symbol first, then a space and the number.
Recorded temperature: °C 76
